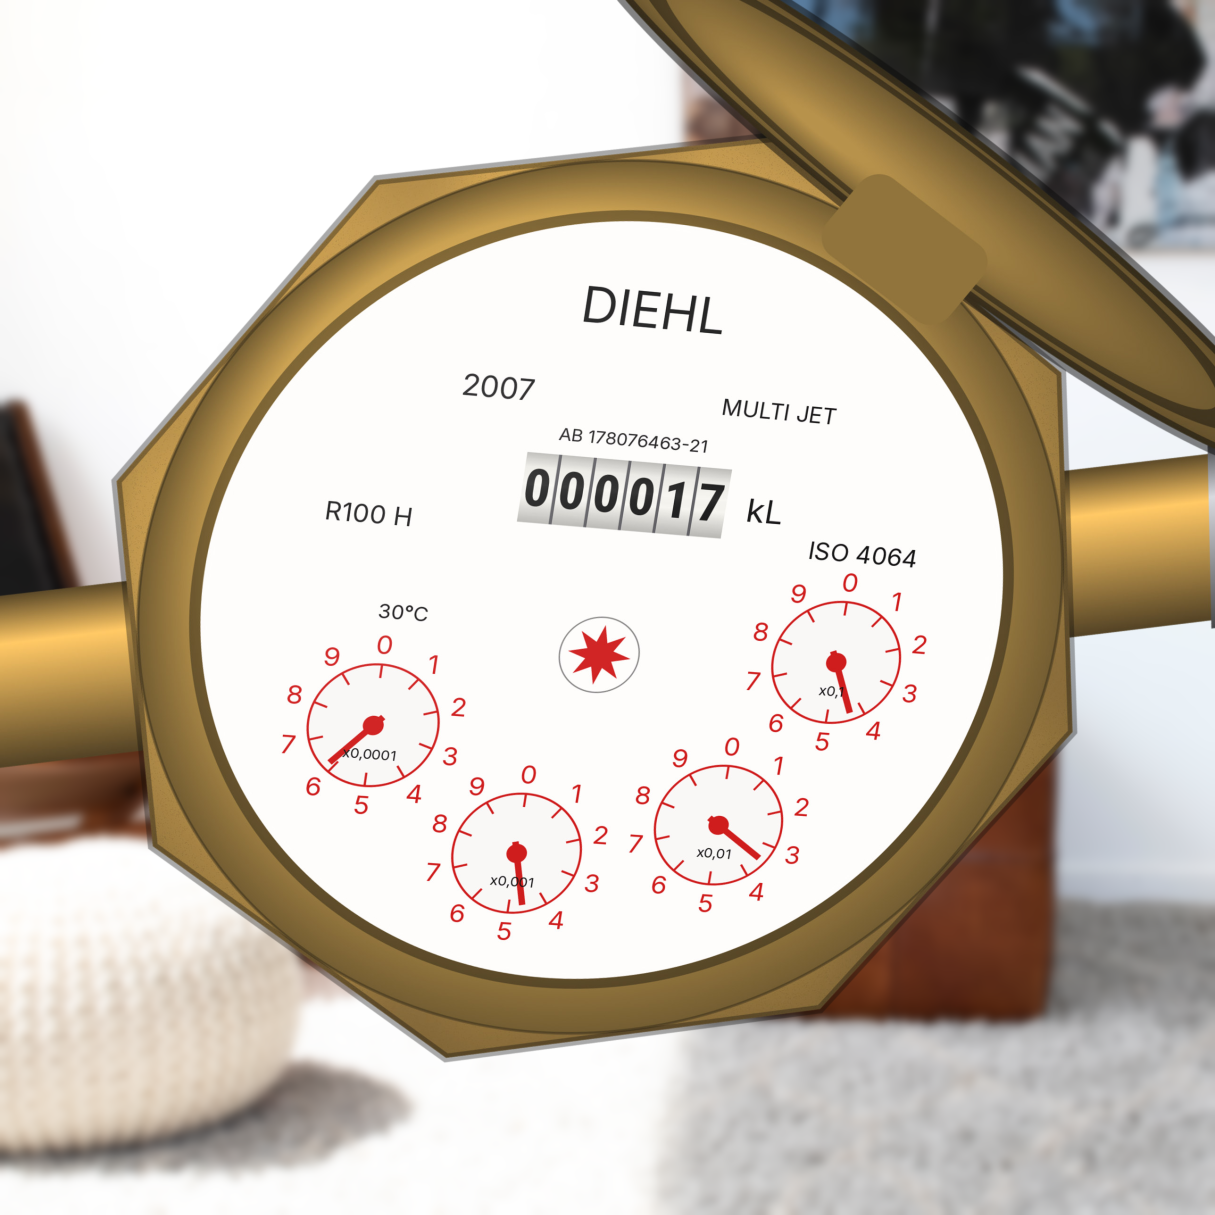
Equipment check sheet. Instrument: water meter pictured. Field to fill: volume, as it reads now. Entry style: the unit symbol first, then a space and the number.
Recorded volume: kL 17.4346
